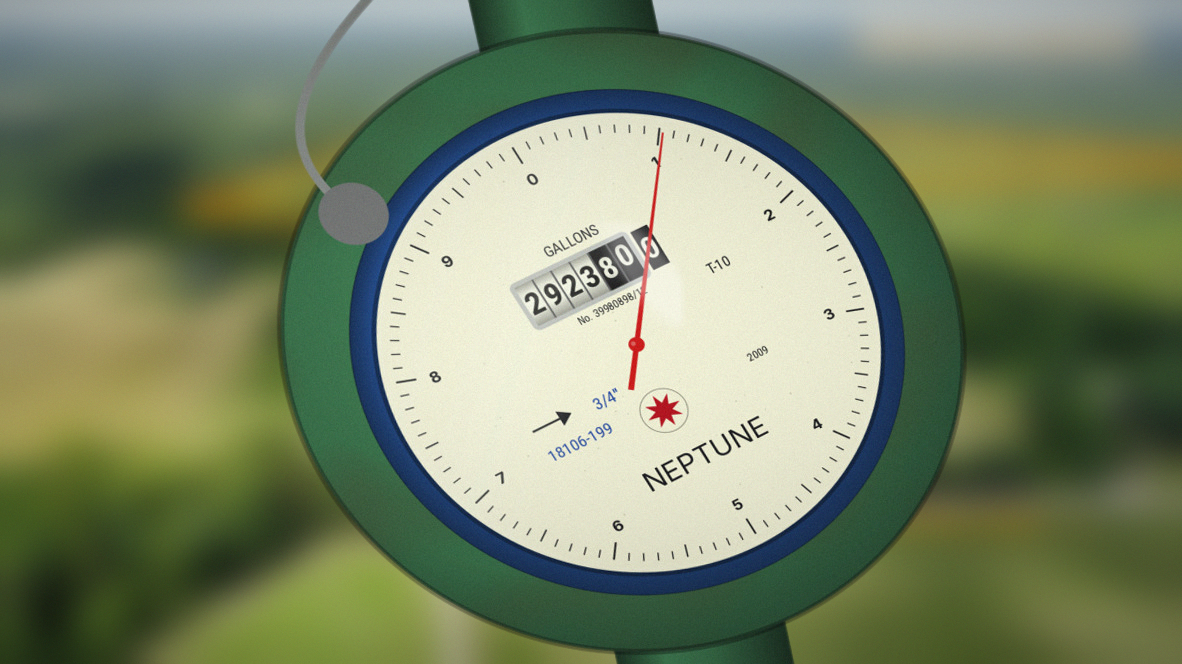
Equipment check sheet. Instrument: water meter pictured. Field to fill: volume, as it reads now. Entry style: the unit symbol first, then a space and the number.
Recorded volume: gal 2923801.0
